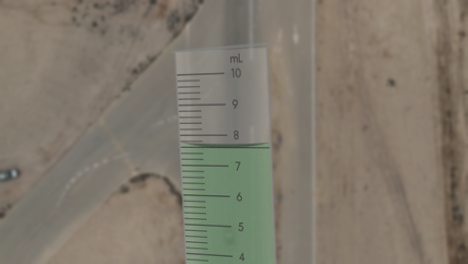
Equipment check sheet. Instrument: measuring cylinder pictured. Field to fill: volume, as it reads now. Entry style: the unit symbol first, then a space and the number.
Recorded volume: mL 7.6
